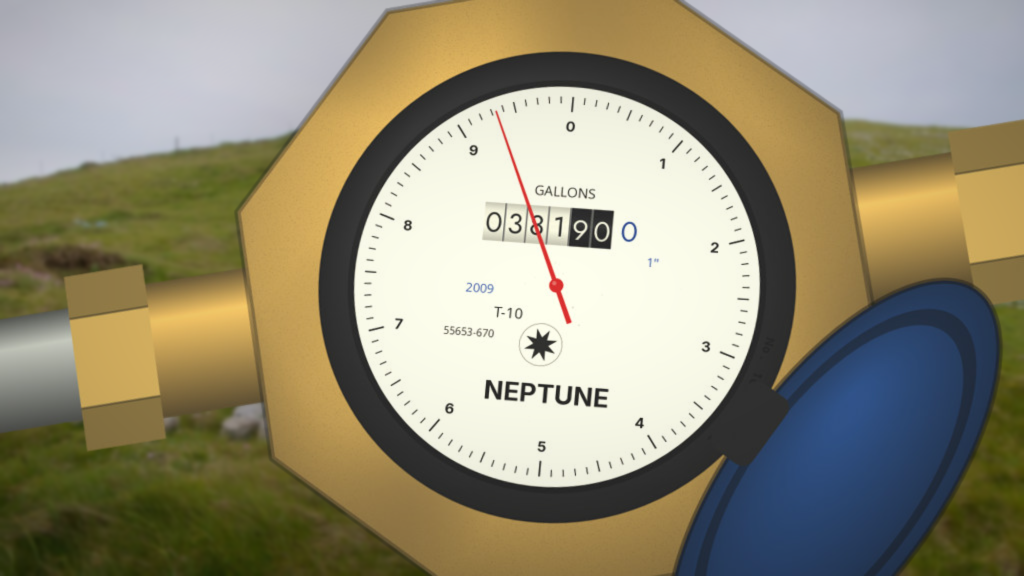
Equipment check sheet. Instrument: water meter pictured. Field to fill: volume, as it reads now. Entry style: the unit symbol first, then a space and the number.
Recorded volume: gal 381899.3
